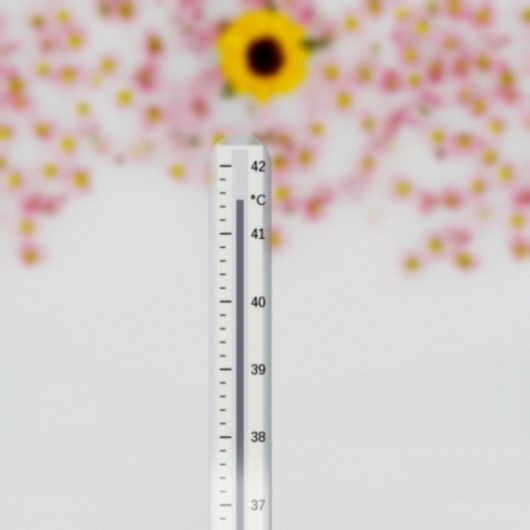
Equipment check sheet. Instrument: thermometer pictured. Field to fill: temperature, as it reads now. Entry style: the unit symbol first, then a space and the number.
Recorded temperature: °C 41.5
